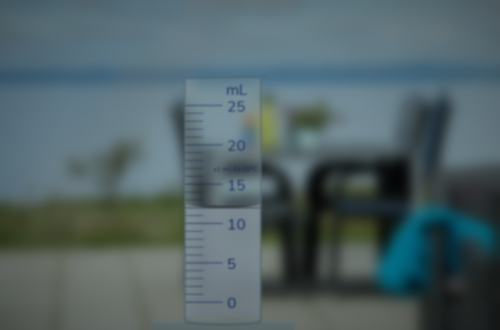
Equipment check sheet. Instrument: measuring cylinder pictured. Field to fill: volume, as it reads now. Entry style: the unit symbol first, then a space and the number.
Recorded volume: mL 12
